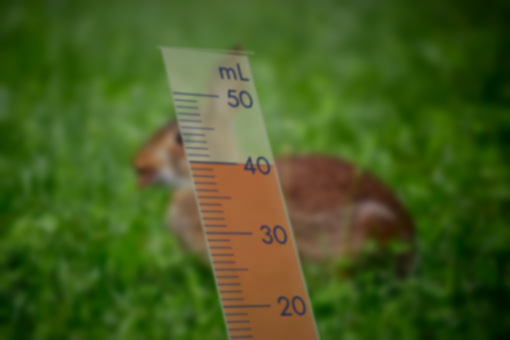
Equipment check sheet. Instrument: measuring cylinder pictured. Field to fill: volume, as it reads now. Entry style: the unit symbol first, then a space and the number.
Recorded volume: mL 40
